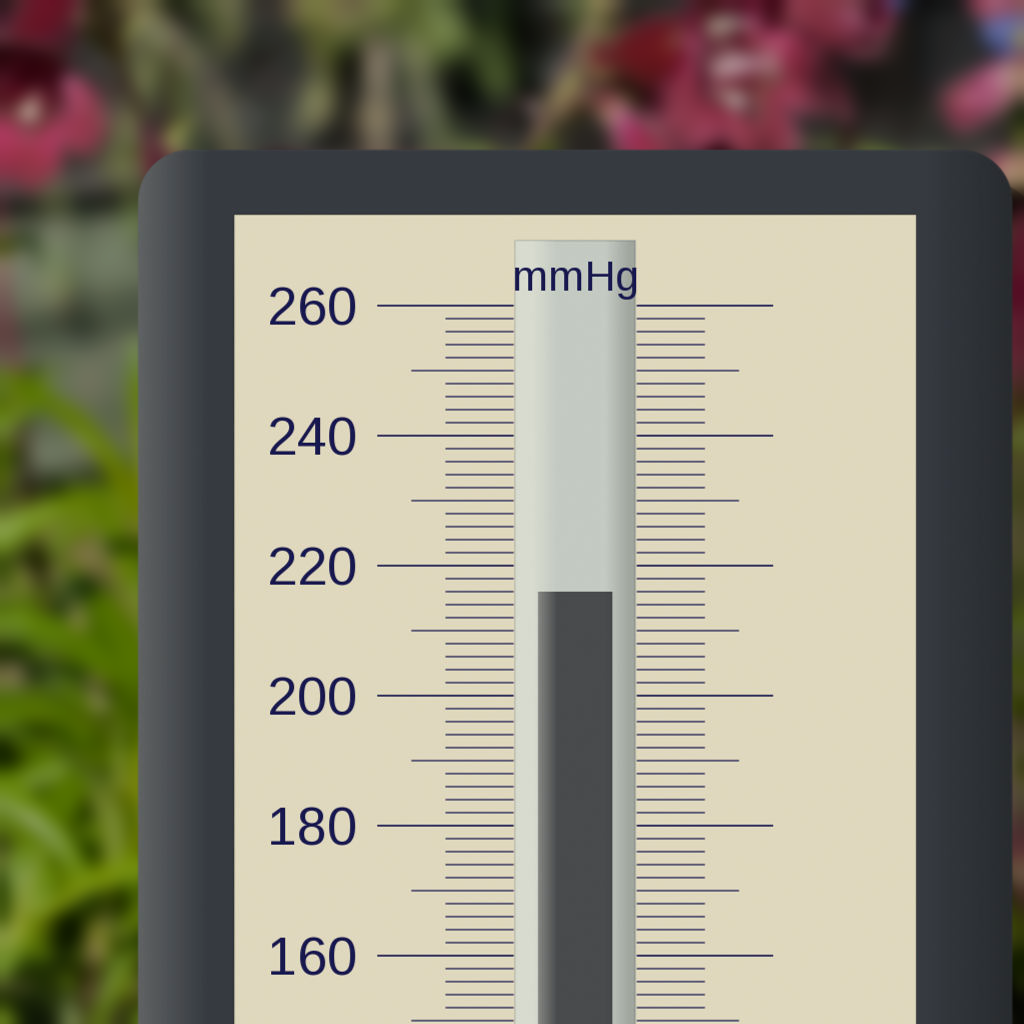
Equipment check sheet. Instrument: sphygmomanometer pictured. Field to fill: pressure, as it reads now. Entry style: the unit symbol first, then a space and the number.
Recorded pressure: mmHg 216
